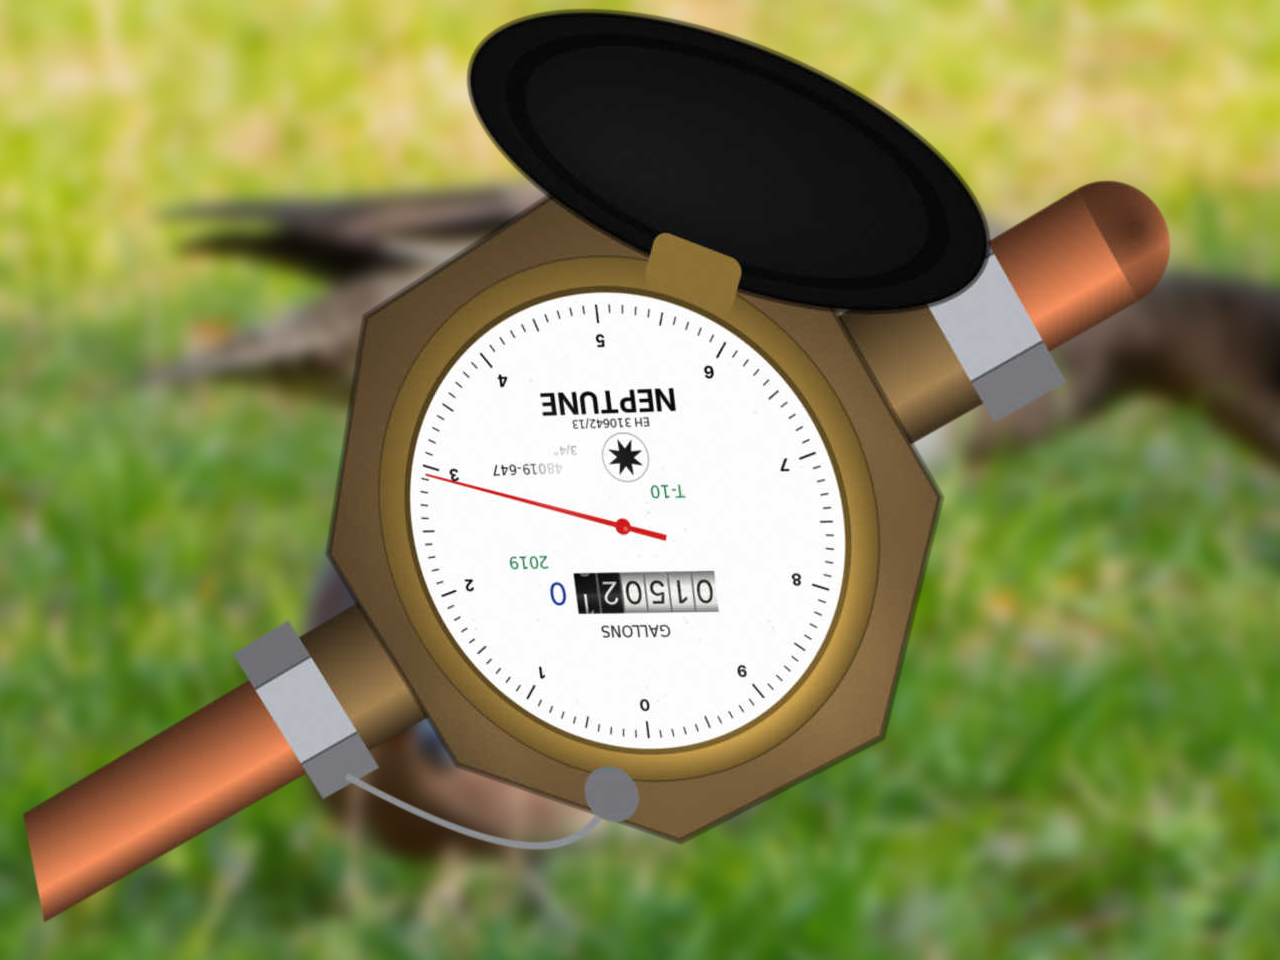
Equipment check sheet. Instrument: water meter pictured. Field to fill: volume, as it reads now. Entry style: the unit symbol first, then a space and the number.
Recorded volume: gal 150212.9
